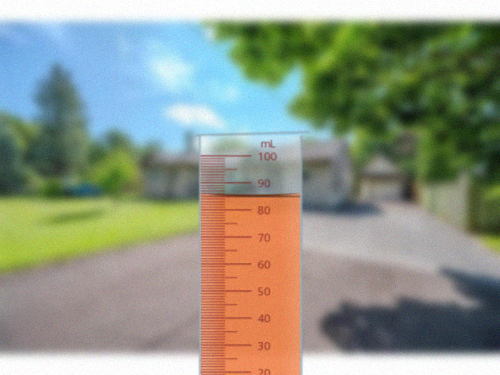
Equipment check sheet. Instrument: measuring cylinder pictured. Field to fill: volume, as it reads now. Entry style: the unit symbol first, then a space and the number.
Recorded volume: mL 85
